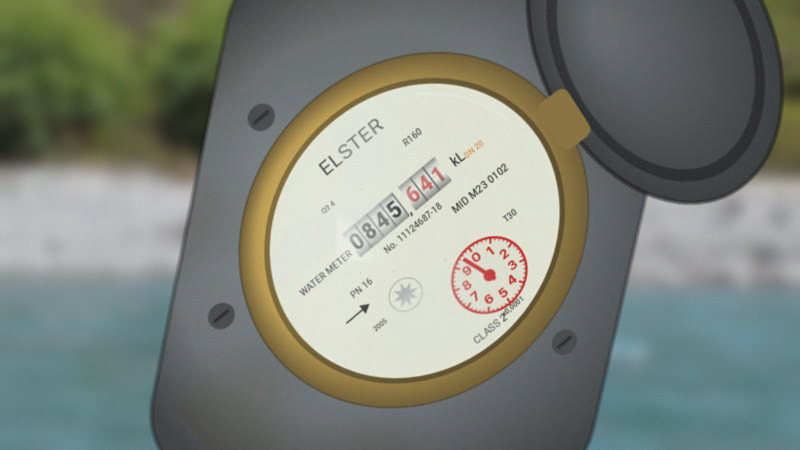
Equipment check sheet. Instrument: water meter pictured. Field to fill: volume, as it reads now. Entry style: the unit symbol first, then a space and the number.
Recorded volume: kL 845.6409
